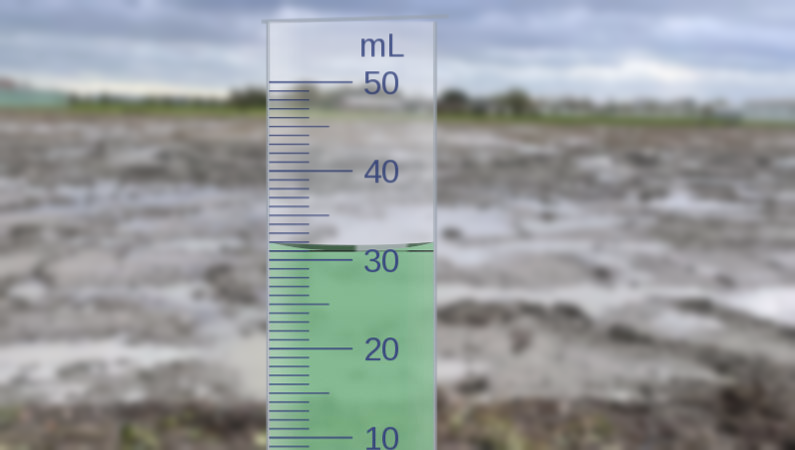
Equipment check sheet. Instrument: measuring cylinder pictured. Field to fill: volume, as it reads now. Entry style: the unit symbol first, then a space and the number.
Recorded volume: mL 31
